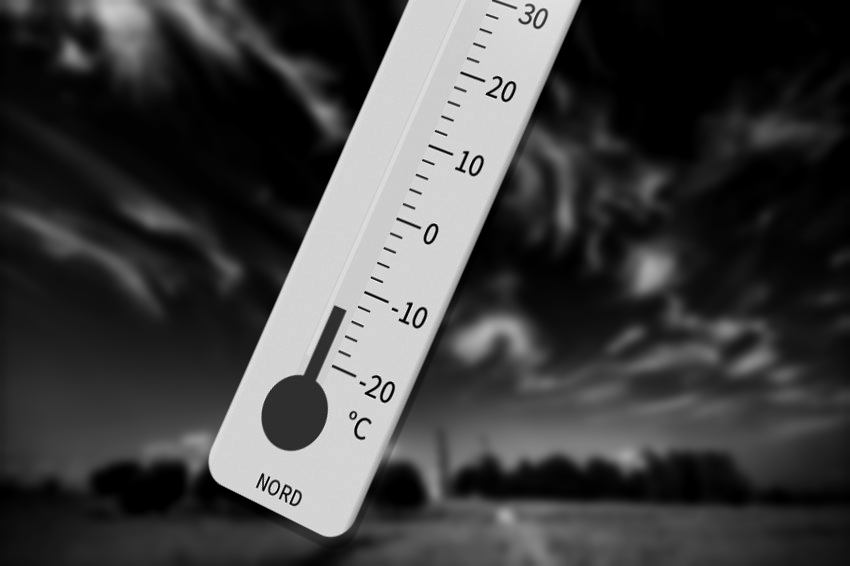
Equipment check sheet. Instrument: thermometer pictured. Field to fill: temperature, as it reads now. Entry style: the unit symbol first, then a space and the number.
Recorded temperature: °C -13
